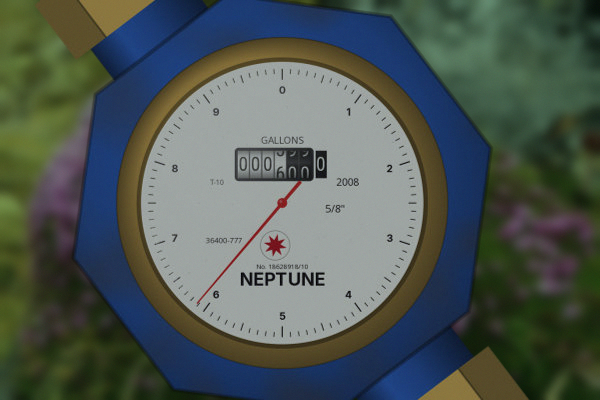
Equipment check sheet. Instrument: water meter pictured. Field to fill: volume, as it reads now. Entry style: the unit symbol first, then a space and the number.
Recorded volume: gal 5996.1
